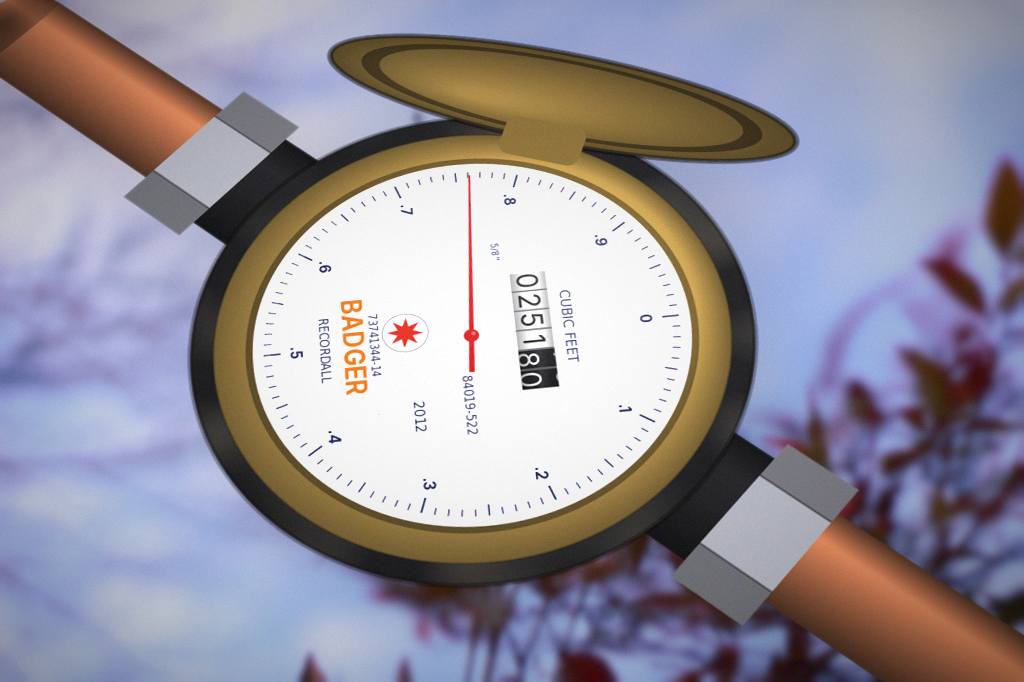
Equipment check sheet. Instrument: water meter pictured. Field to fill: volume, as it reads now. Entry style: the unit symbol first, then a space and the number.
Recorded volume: ft³ 25179.76
